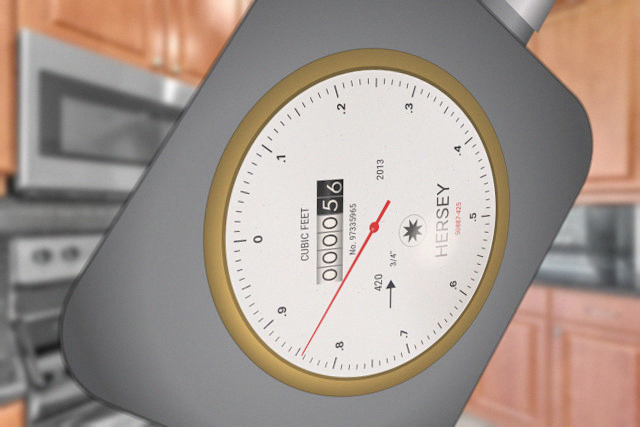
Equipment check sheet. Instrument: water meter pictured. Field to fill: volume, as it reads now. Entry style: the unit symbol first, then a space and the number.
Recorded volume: ft³ 55.84
